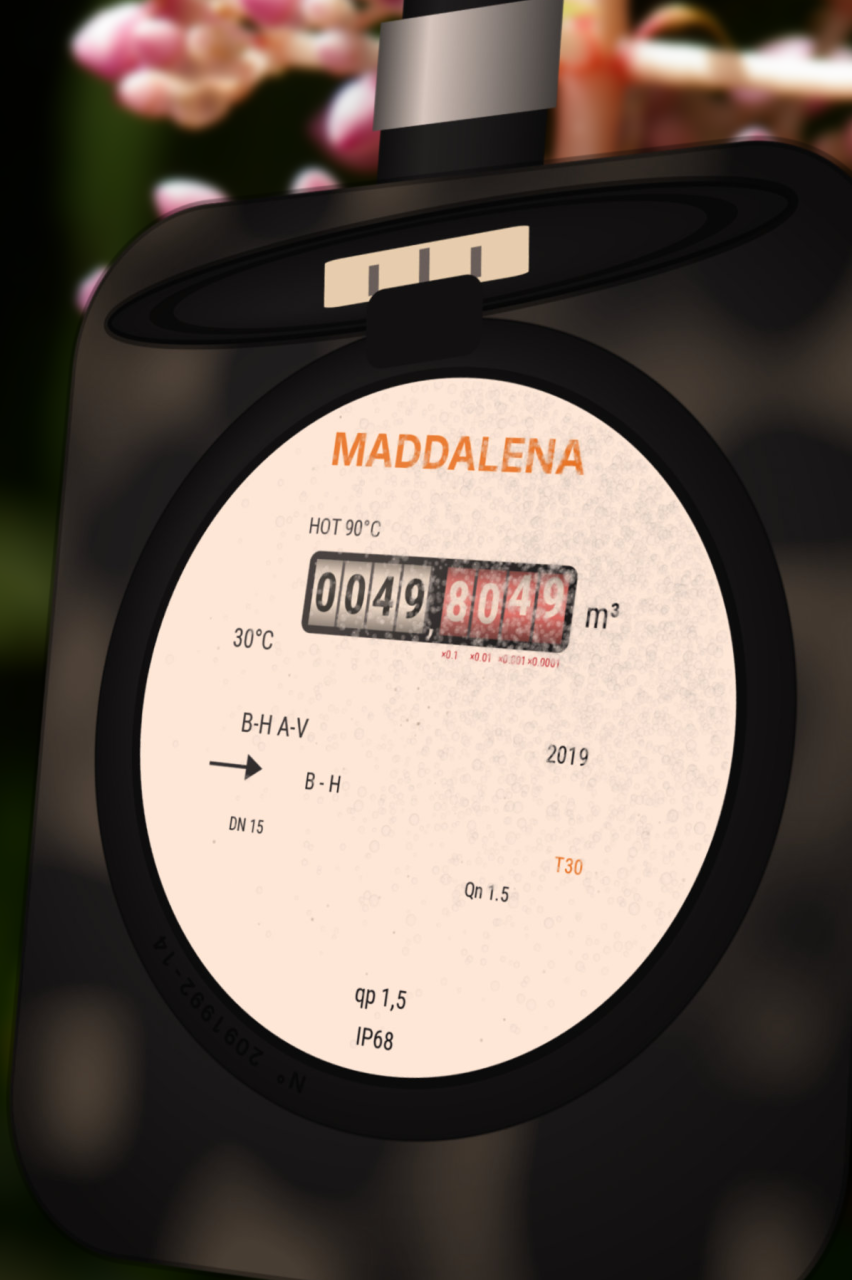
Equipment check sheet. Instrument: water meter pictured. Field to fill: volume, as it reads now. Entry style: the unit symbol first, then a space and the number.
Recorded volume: m³ 49.8049
